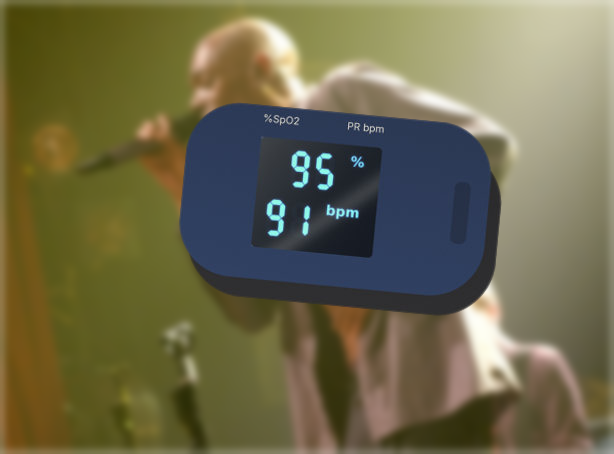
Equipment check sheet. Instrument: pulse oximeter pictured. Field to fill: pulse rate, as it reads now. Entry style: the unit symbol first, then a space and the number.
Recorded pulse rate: bpm 91
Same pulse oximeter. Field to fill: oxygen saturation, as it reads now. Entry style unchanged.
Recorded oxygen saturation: % 95
